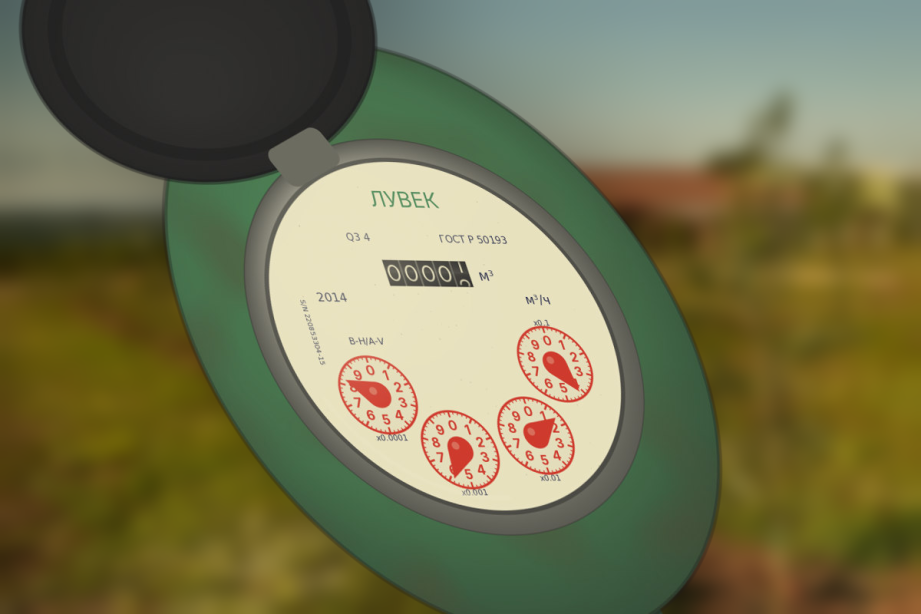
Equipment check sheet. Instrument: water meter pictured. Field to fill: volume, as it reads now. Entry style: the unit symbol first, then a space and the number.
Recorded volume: m³ 1.4158
